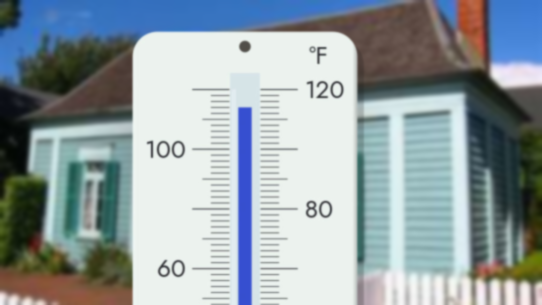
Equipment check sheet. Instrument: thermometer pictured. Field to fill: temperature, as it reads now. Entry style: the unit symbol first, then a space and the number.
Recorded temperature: °F 114
